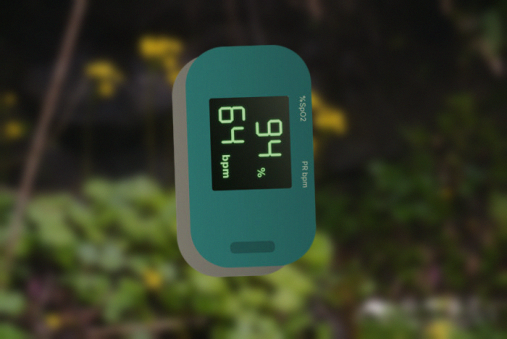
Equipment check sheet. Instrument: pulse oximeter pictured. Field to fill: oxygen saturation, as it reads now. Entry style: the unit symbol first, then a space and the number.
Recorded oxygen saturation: % 94
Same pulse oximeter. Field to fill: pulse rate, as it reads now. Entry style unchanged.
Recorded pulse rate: bpm 64
